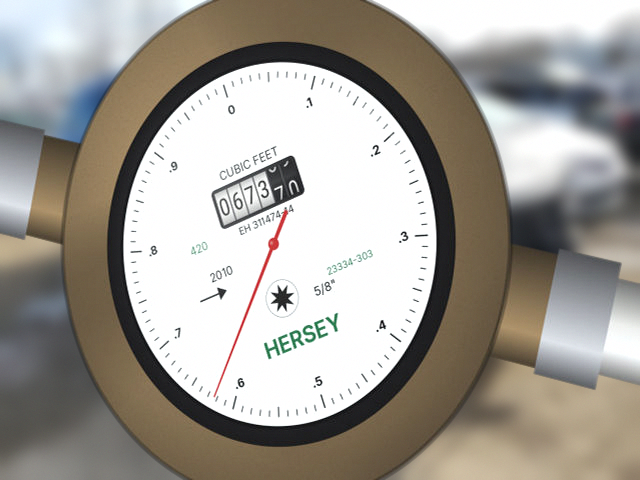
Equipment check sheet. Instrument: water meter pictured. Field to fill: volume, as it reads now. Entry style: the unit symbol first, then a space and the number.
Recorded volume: ft³ 67369.62
